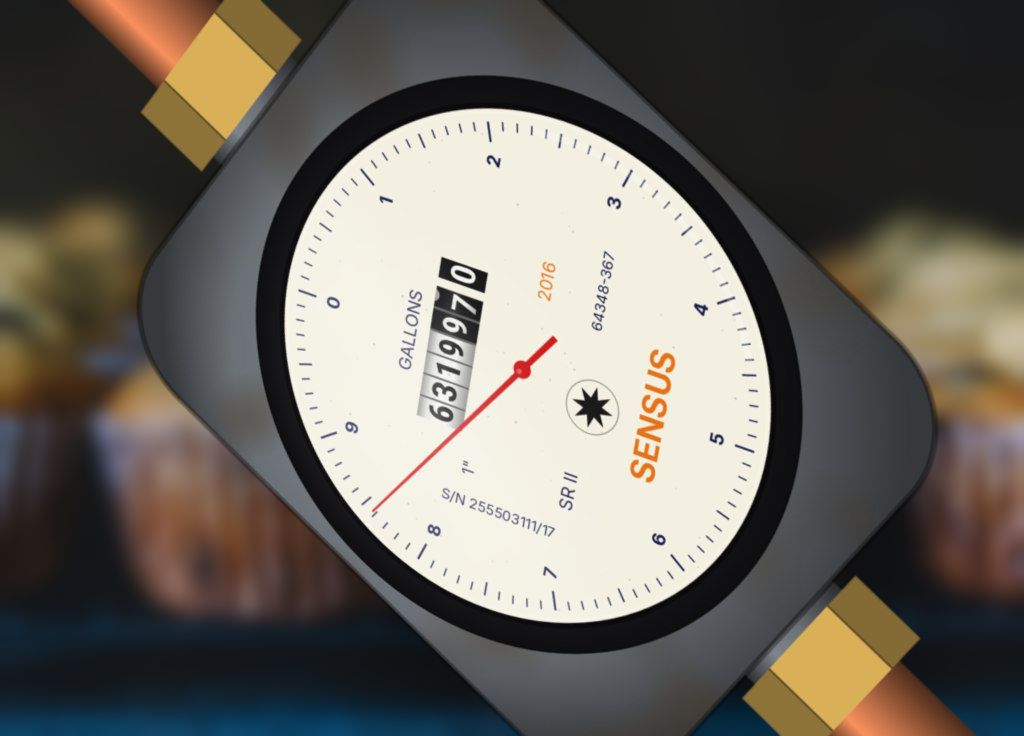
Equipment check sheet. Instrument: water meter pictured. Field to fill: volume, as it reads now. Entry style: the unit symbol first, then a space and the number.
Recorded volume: gal 6319968.4
